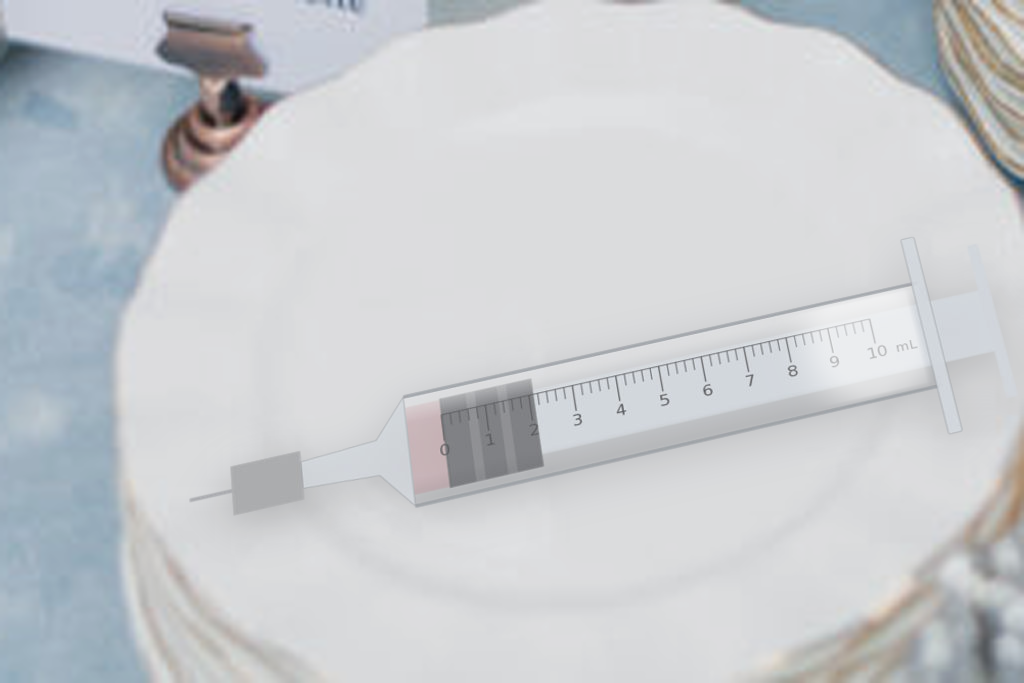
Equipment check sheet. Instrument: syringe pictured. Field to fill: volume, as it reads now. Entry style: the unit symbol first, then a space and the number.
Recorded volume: mL 0
